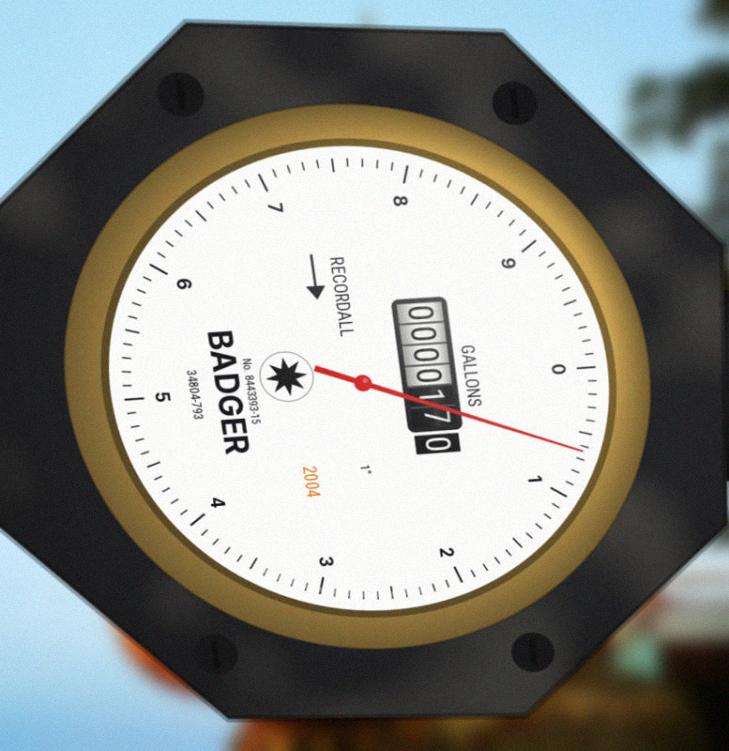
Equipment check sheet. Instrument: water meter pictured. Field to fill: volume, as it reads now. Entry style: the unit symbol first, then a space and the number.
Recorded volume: gal 170.6
